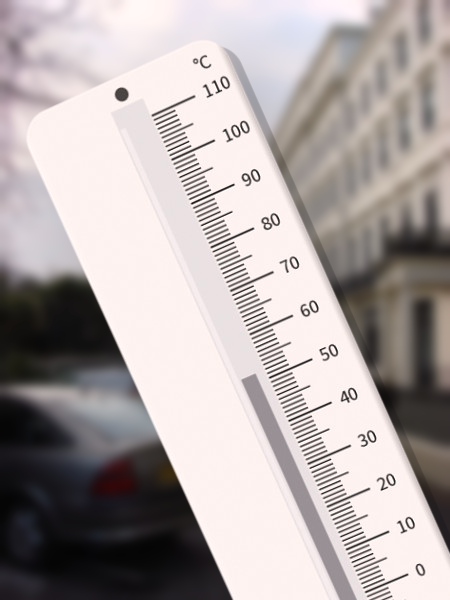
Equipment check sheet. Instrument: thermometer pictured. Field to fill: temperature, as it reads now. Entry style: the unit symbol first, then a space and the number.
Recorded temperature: °C 52
